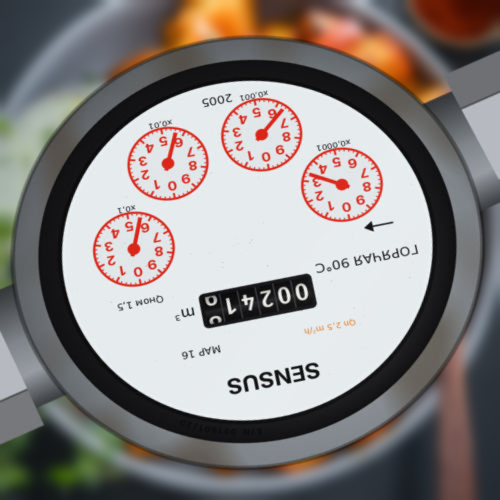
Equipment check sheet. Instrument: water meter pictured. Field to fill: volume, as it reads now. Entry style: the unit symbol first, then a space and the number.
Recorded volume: m³ 2418.5563
